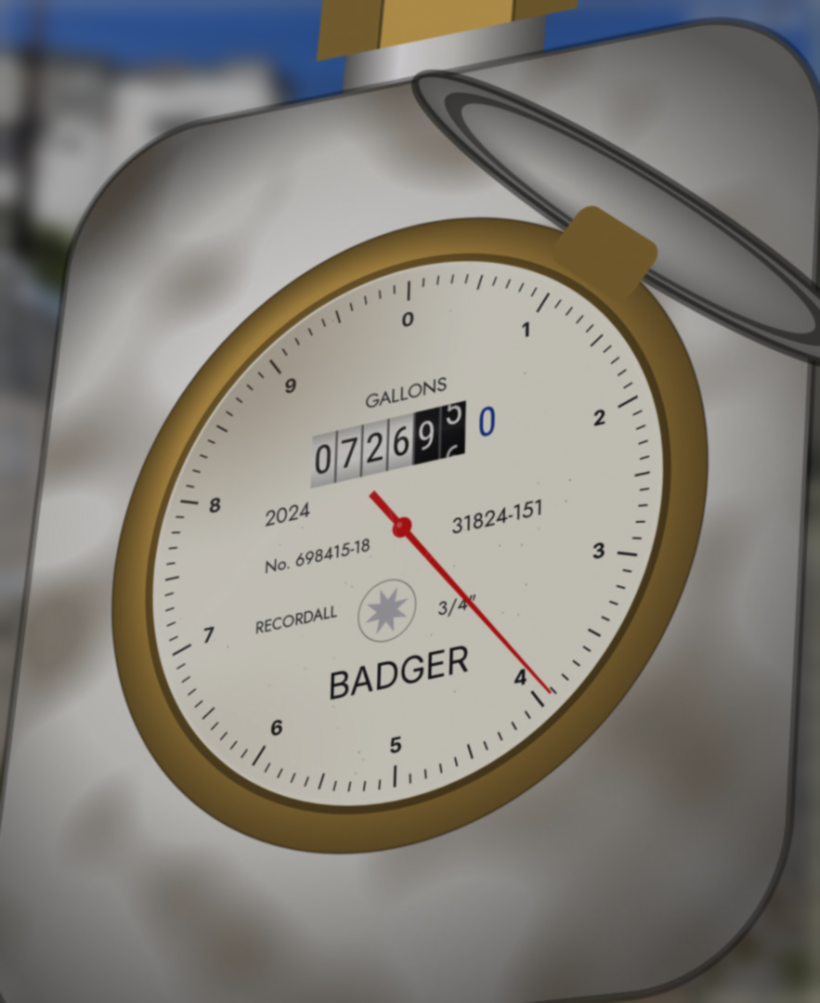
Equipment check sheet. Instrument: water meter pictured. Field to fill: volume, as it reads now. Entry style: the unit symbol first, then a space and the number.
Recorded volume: gal 726953.9
